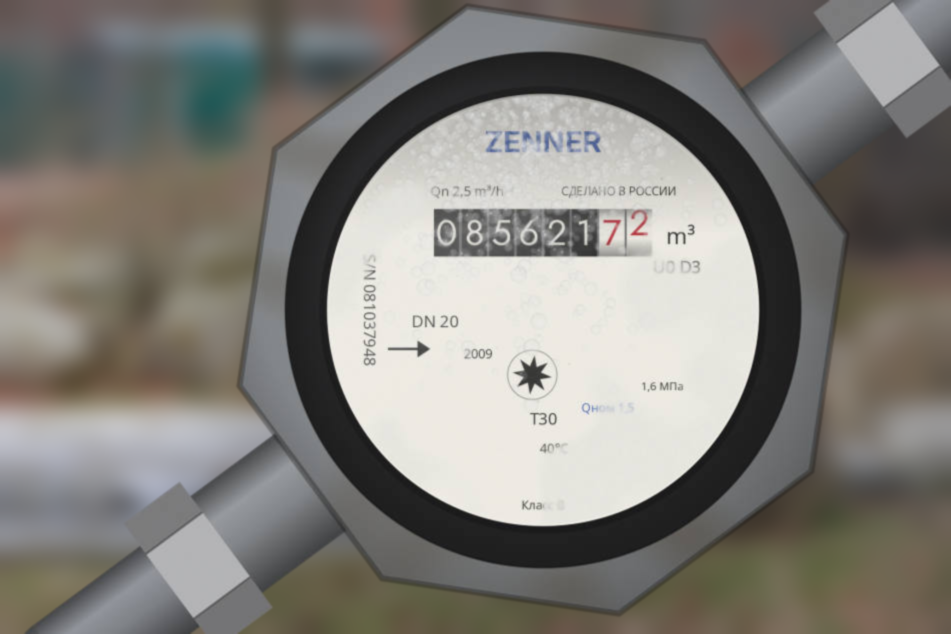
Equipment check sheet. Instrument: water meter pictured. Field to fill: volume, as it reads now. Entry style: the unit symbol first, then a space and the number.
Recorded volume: m³ 85621.72
